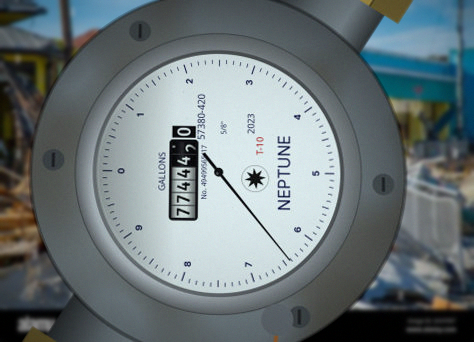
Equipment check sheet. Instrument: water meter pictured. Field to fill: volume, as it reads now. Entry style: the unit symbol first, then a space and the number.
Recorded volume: gal 7744416.4
